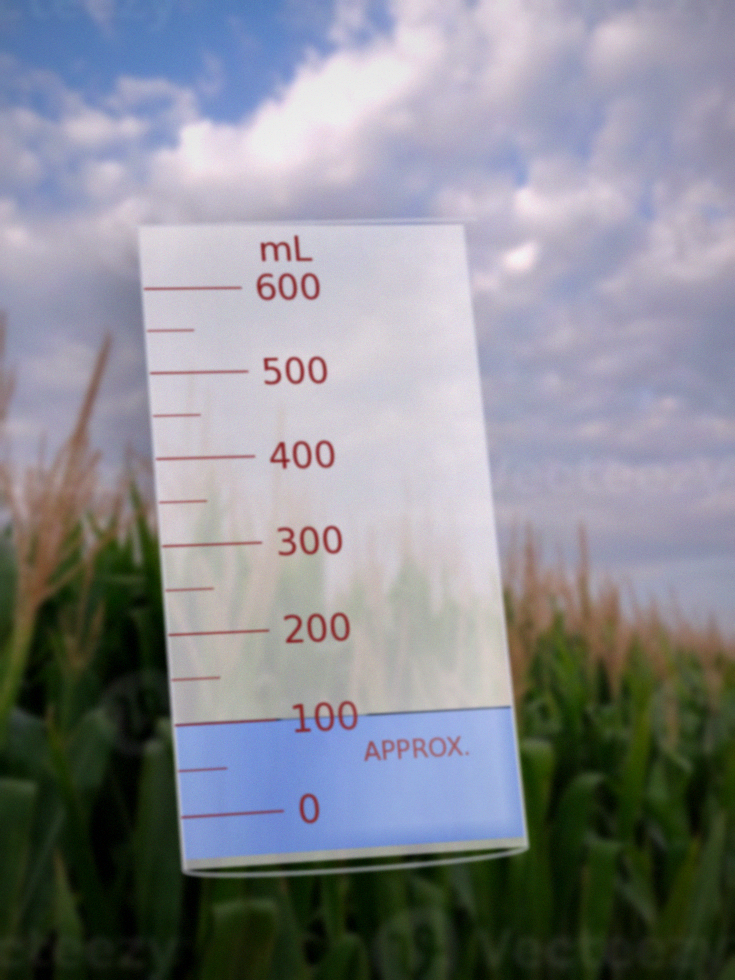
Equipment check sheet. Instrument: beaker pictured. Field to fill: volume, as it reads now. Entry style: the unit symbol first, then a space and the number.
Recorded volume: mL 100
